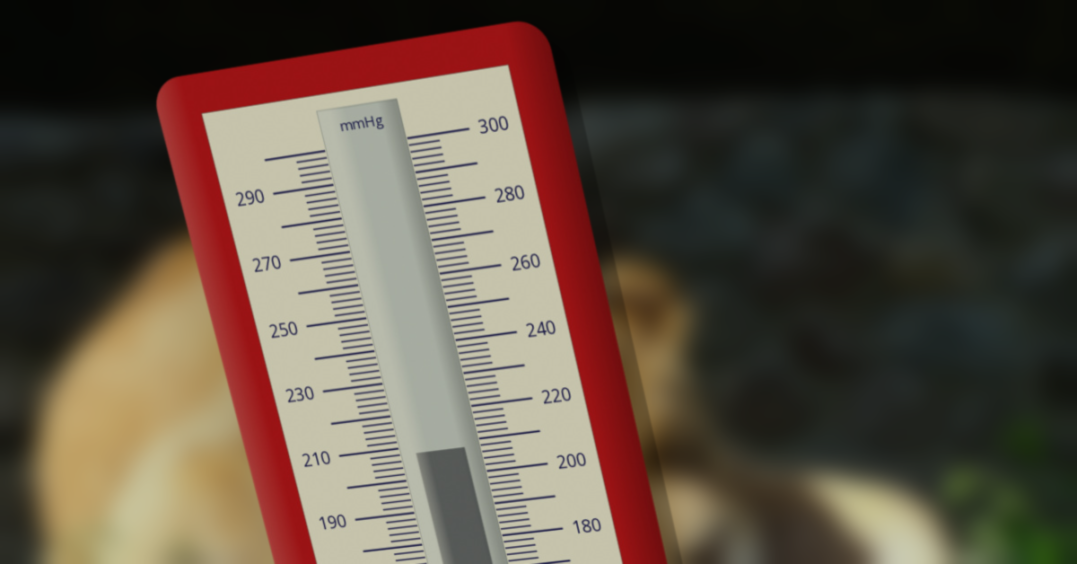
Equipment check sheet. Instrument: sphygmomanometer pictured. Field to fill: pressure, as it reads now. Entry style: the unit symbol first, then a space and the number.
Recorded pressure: mmHg 208
